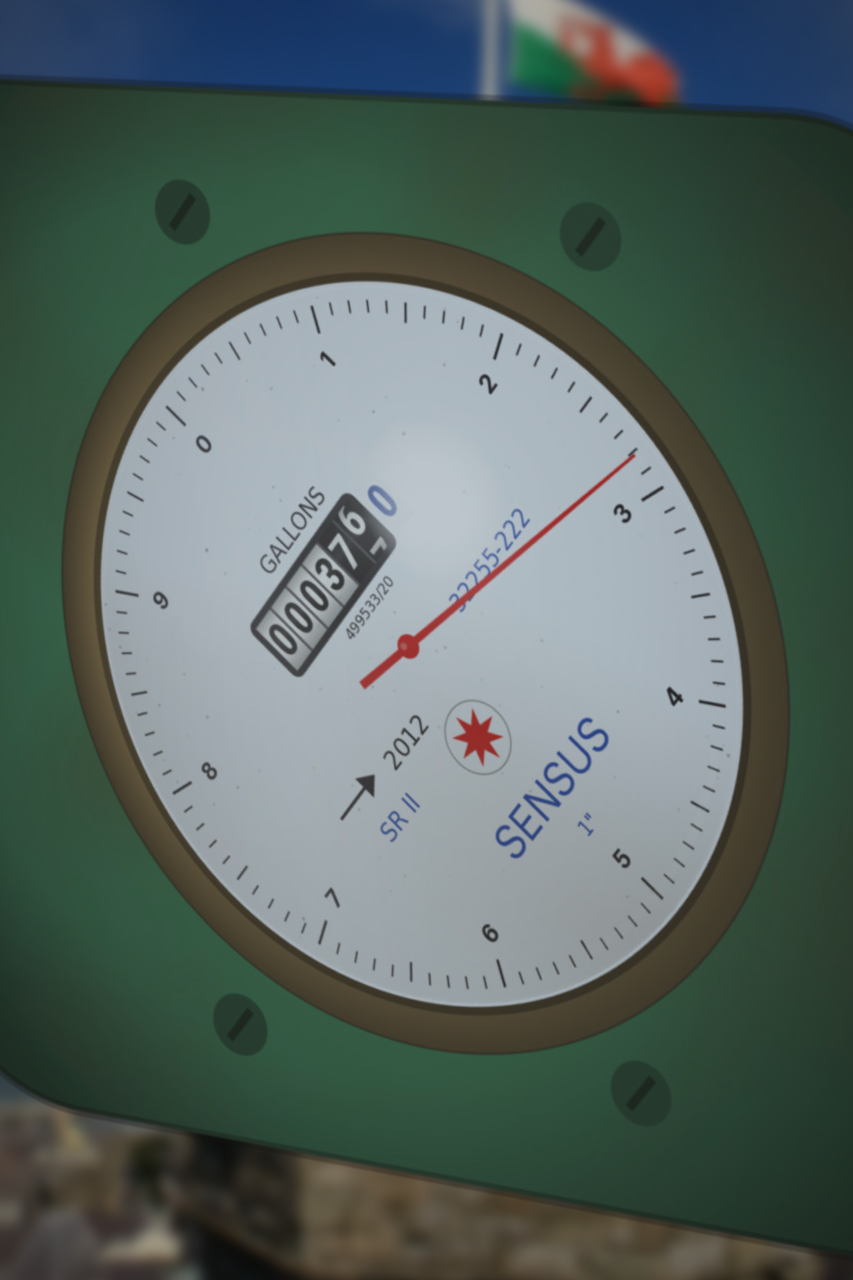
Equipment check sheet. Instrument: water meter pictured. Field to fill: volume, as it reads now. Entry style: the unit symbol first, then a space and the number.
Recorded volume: gal 3762.8
